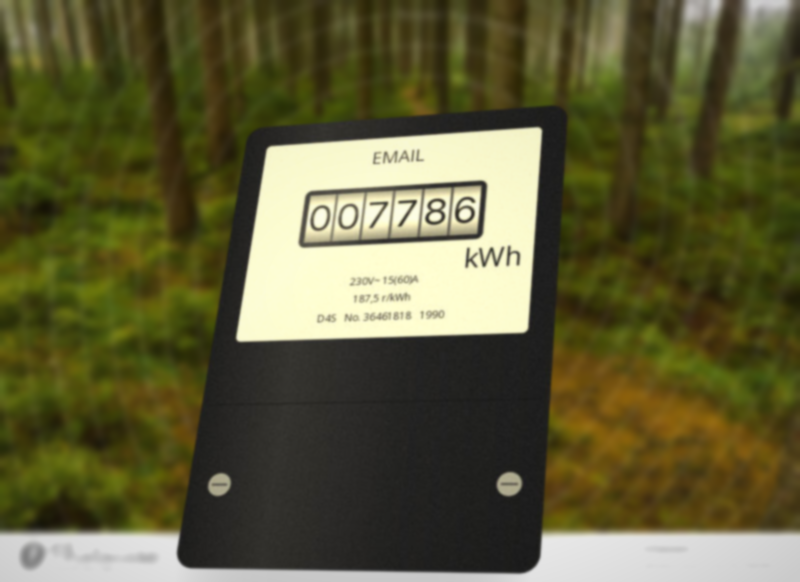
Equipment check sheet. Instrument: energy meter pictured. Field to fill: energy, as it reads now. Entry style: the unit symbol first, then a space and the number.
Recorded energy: kWh 7786
